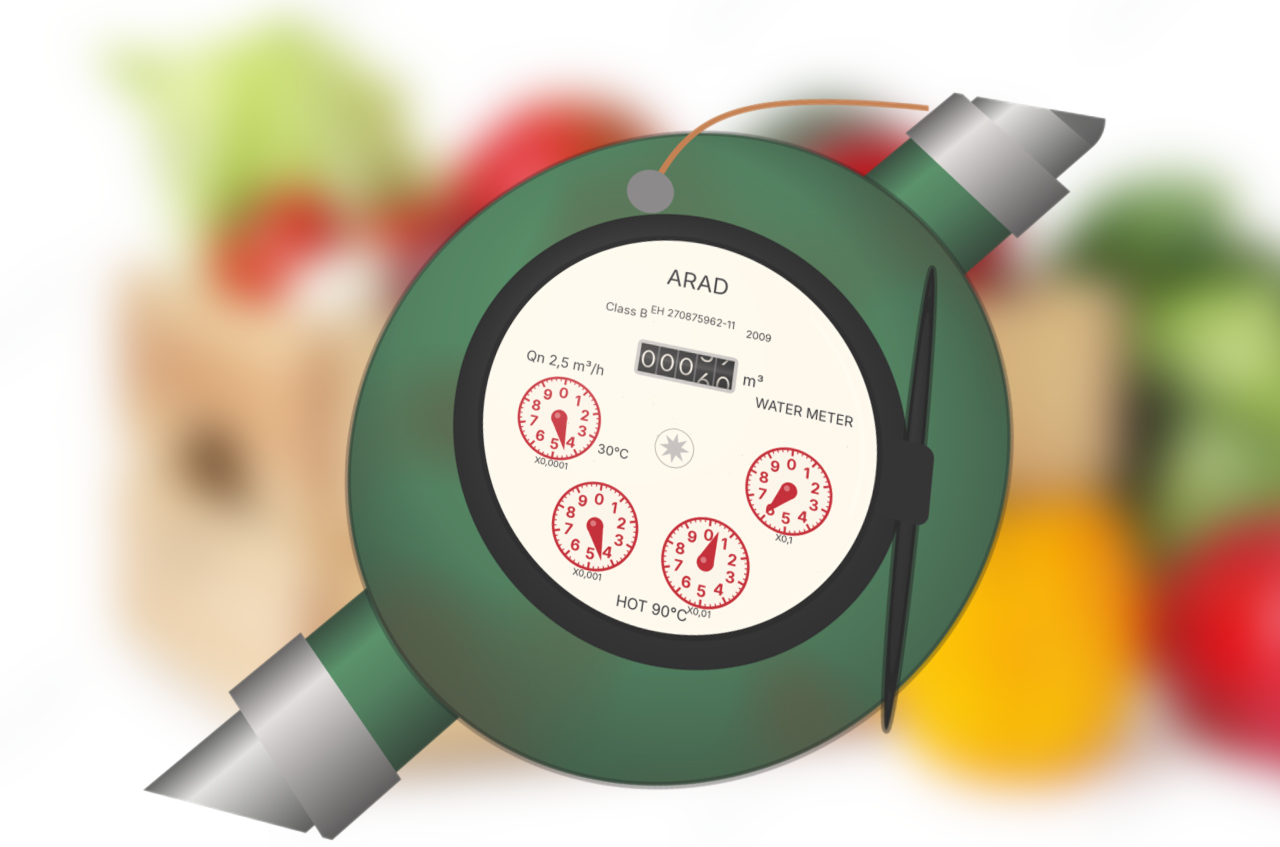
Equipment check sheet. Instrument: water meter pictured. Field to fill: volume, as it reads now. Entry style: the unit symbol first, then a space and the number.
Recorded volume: m³ 59.6044
